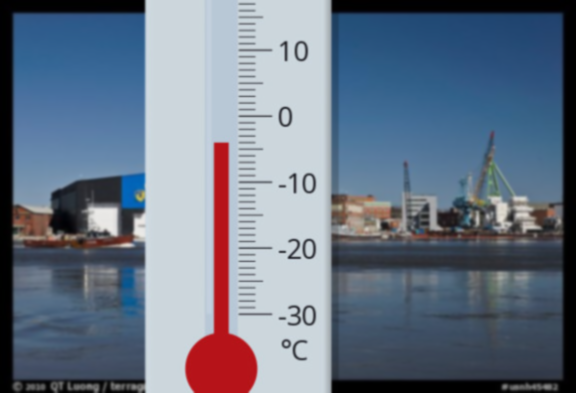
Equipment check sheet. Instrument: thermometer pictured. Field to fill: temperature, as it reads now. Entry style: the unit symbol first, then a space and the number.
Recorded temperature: °C -4
